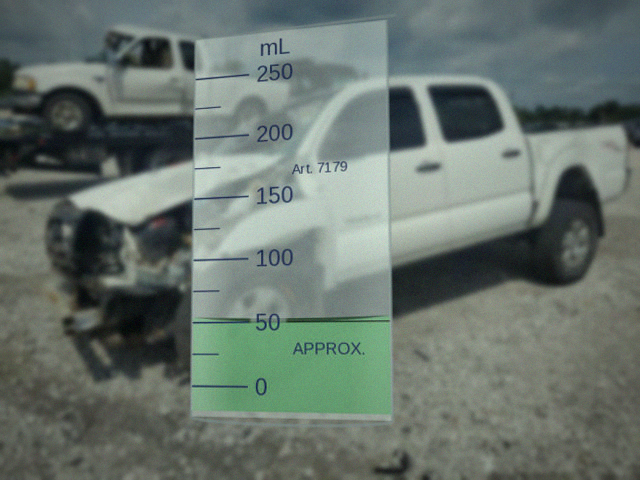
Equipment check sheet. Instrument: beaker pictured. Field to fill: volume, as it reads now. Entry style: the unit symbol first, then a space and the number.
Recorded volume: mL 50
